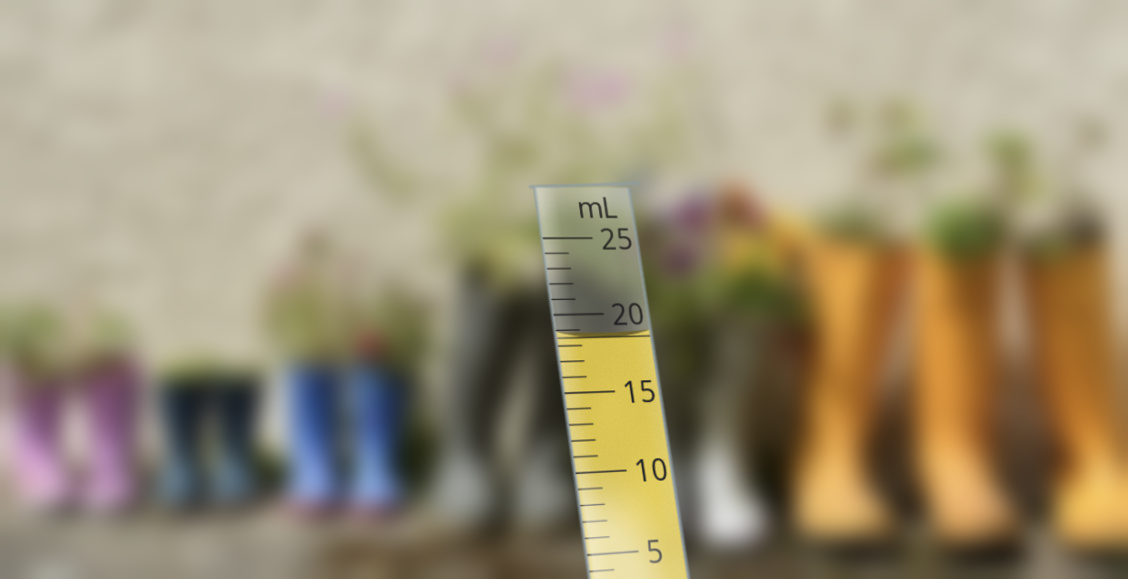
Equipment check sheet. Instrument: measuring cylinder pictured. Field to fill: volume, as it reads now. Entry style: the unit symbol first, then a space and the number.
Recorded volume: mL 18.5
